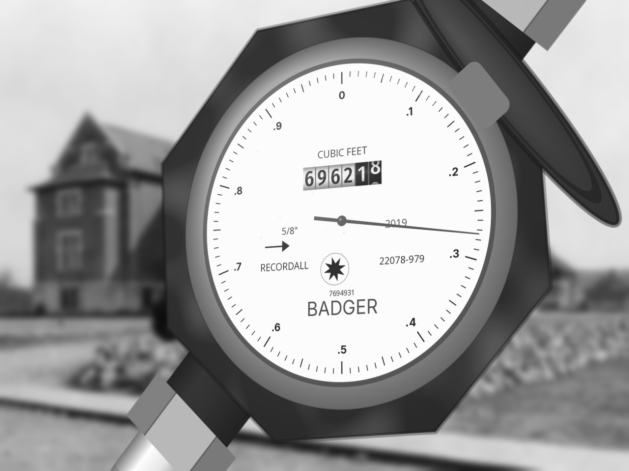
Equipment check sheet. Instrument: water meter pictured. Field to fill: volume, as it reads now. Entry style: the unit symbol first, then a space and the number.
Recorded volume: ft³ 696218.27
